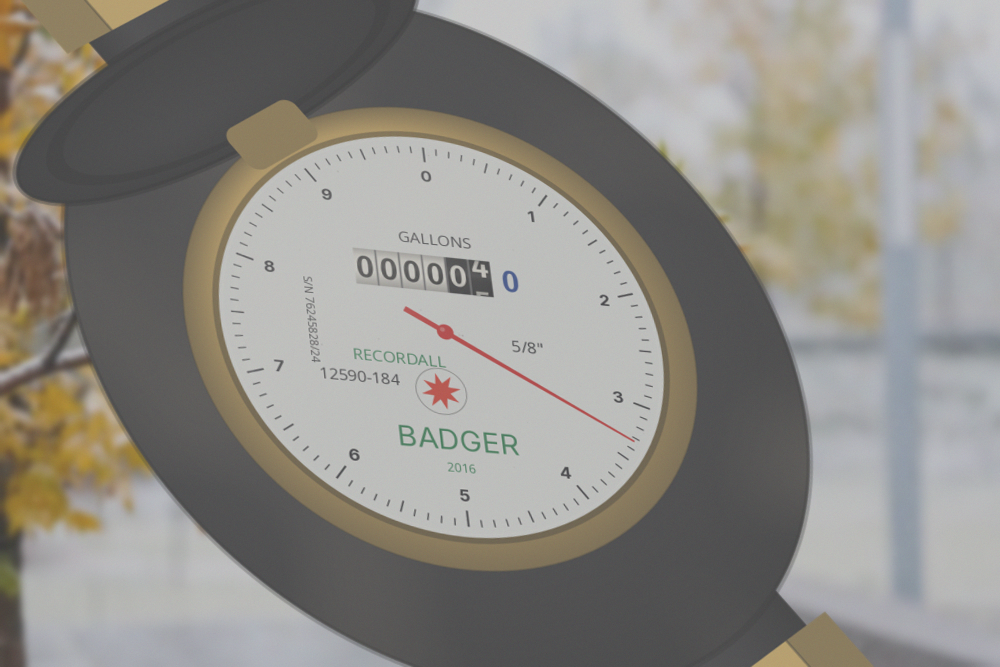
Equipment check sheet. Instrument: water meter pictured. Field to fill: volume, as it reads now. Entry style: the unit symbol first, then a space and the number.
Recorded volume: gal 43.3
